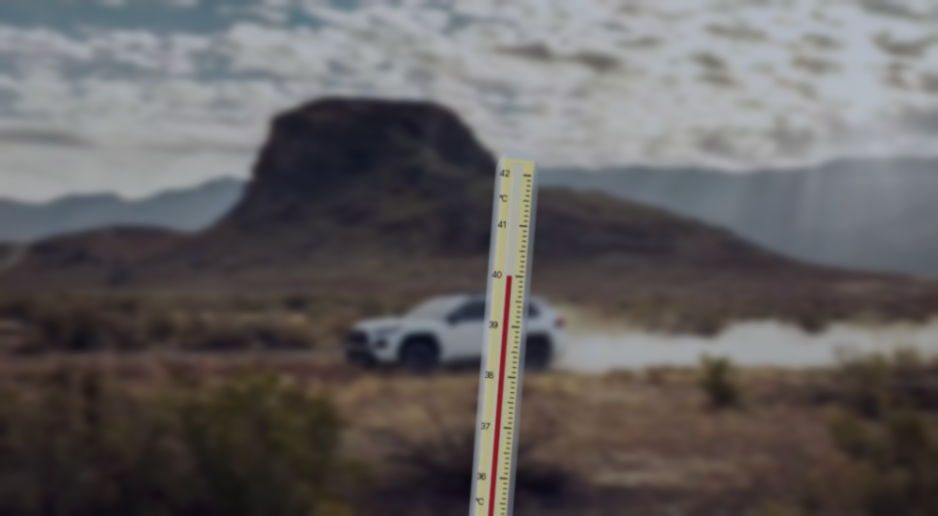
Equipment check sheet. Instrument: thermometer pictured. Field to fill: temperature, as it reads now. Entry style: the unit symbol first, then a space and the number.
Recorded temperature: °C 40
